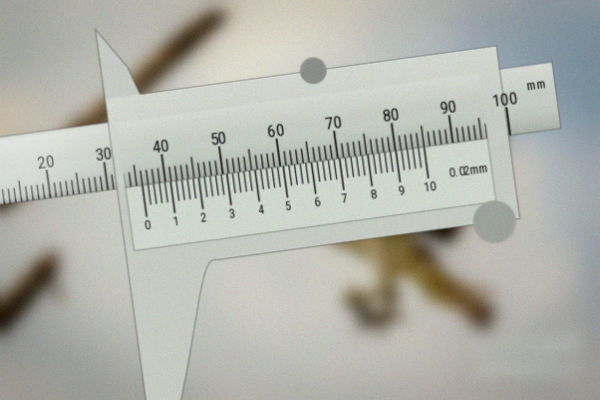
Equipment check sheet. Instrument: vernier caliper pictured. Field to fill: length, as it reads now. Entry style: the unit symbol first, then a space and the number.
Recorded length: mm 36.0
